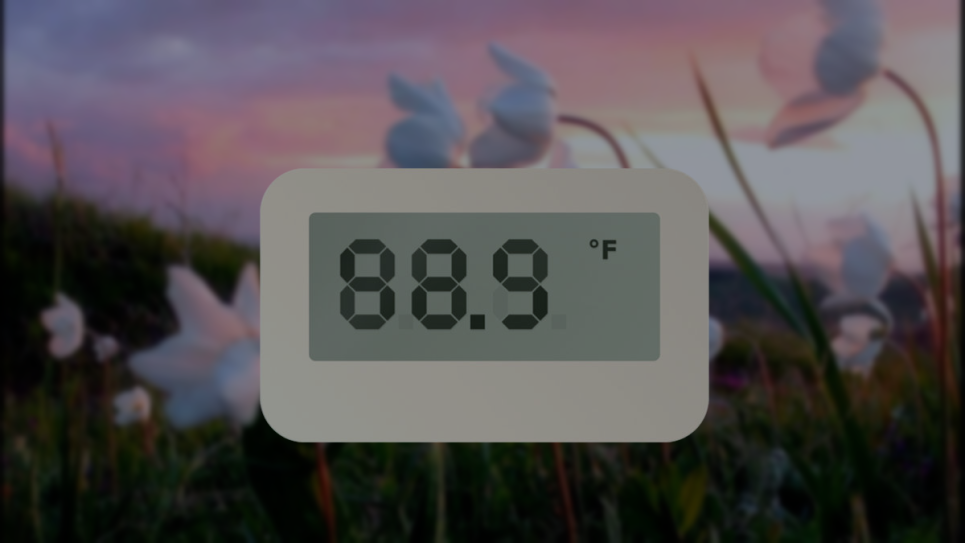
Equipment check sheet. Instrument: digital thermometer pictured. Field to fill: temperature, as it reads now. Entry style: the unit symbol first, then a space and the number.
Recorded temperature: °F 88.9
